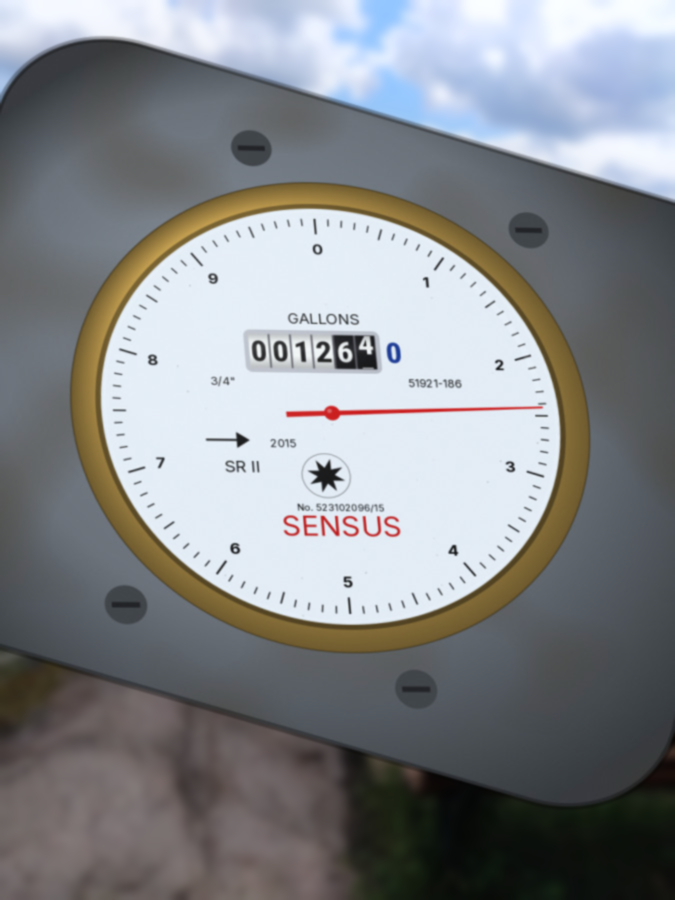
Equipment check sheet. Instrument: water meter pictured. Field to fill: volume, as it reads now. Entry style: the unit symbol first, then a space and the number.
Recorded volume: gal 12642.4
